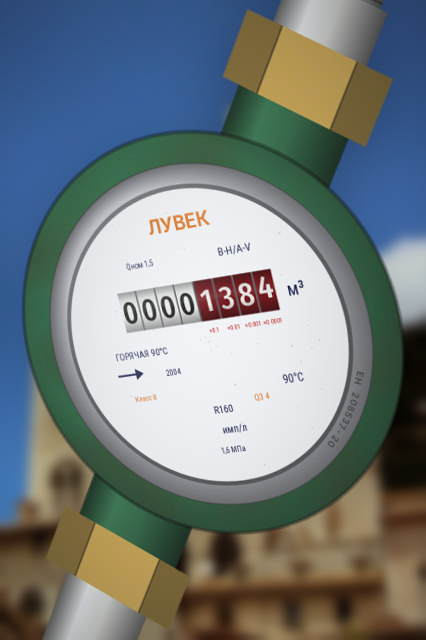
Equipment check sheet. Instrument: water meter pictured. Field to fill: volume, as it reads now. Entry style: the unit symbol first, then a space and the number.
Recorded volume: m³ 0.1384
